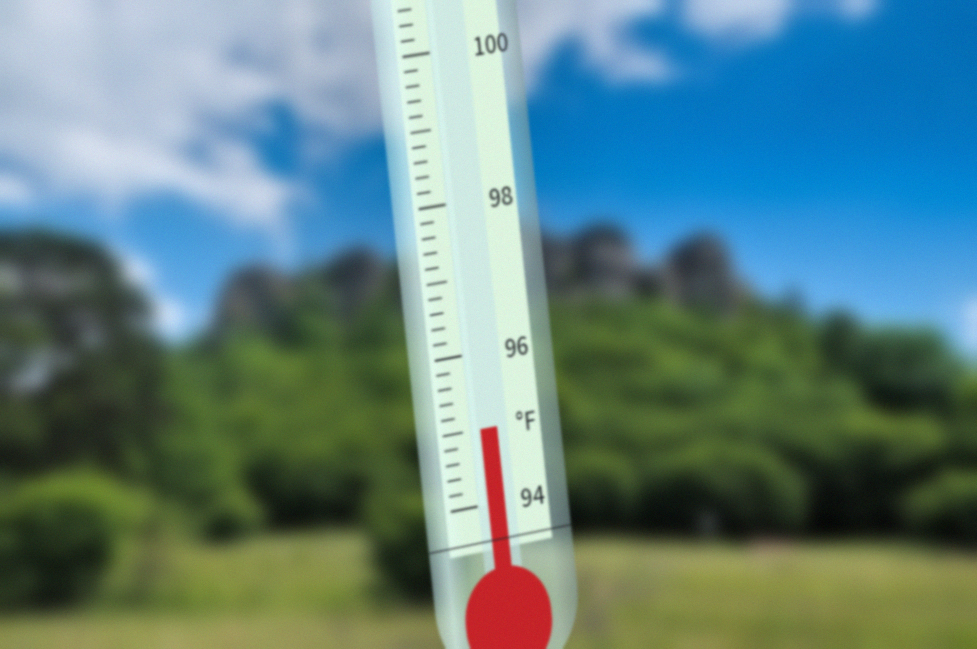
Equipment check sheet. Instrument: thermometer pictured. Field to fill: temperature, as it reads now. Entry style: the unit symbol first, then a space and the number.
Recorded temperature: °F 95
